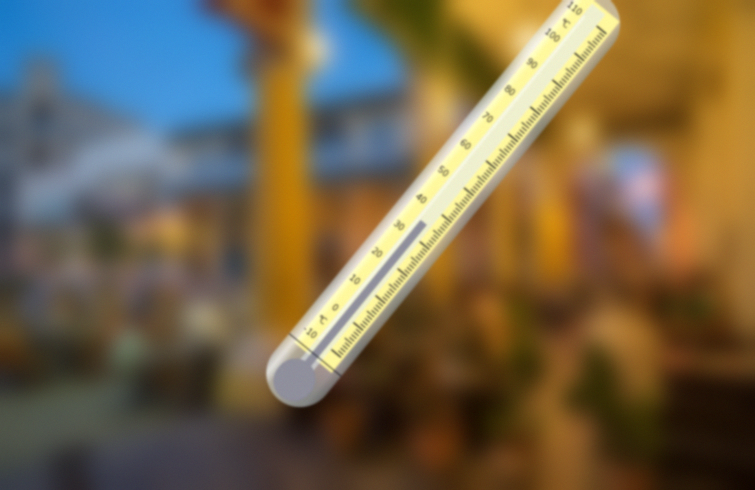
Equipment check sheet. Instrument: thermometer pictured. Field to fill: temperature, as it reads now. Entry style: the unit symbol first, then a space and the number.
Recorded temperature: °C 35
